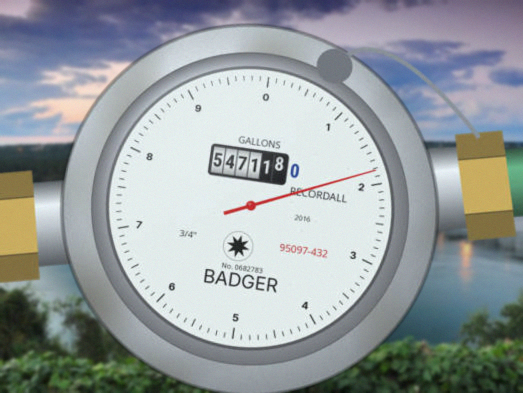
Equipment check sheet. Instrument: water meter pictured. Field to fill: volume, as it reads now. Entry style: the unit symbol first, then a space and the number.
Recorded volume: gal 5471181.8
